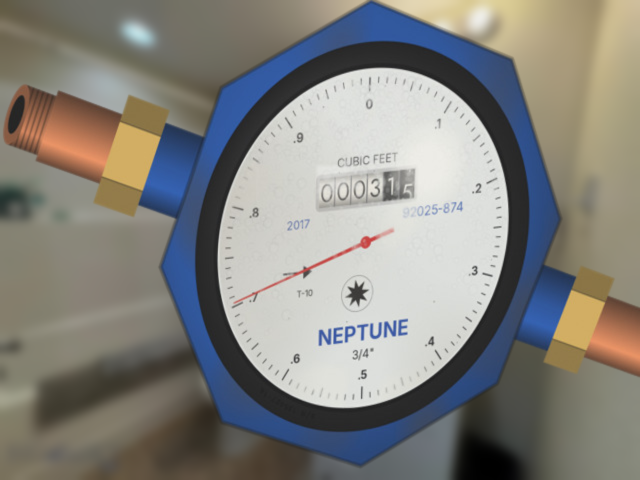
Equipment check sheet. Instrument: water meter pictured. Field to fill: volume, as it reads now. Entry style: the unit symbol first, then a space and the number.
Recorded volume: ft³ 314.70
